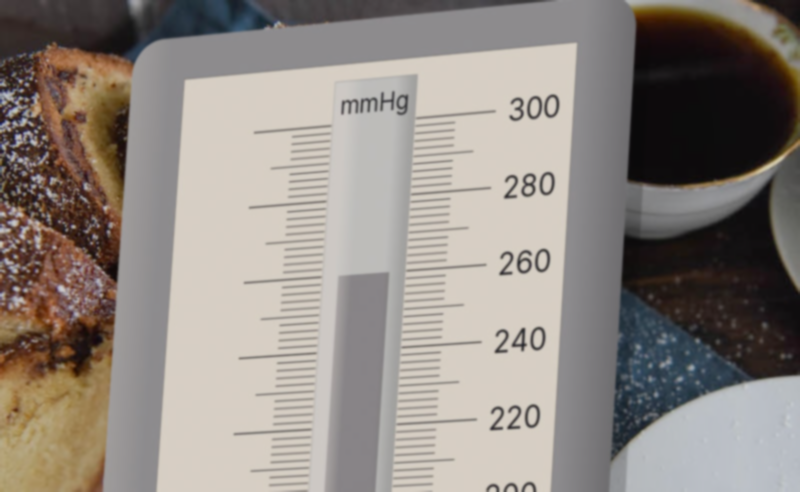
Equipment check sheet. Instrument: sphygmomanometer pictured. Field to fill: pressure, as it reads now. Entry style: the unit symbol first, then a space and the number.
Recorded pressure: mmHg 260
